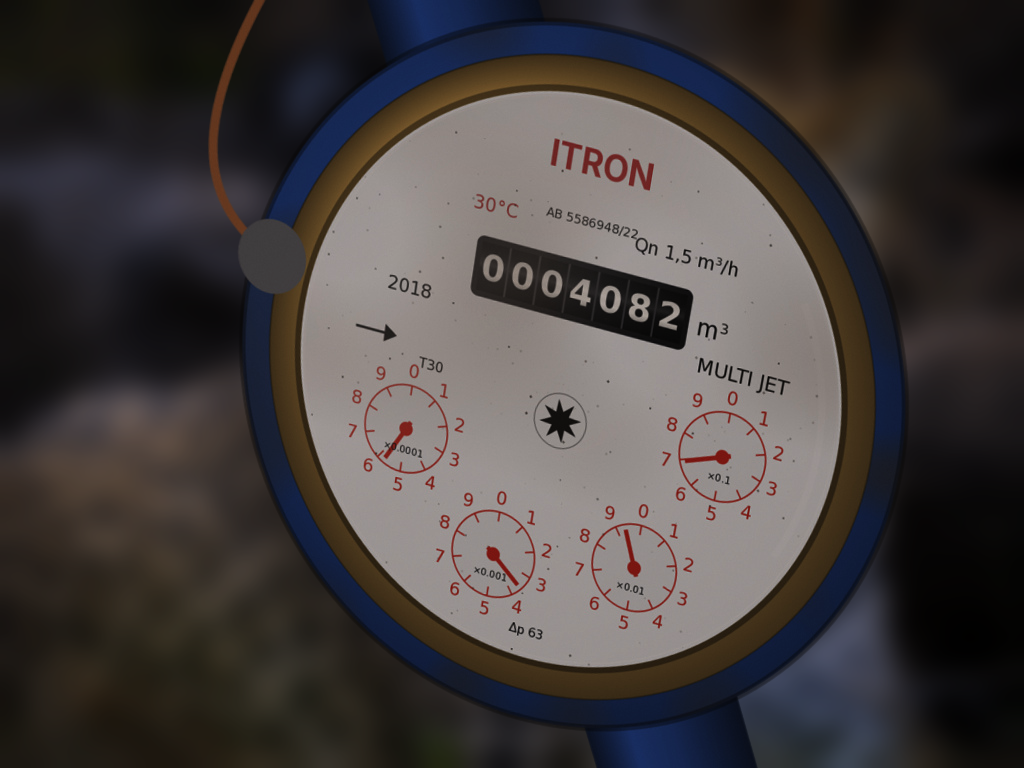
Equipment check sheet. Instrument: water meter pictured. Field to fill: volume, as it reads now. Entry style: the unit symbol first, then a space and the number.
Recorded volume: m³ 4082.6935
